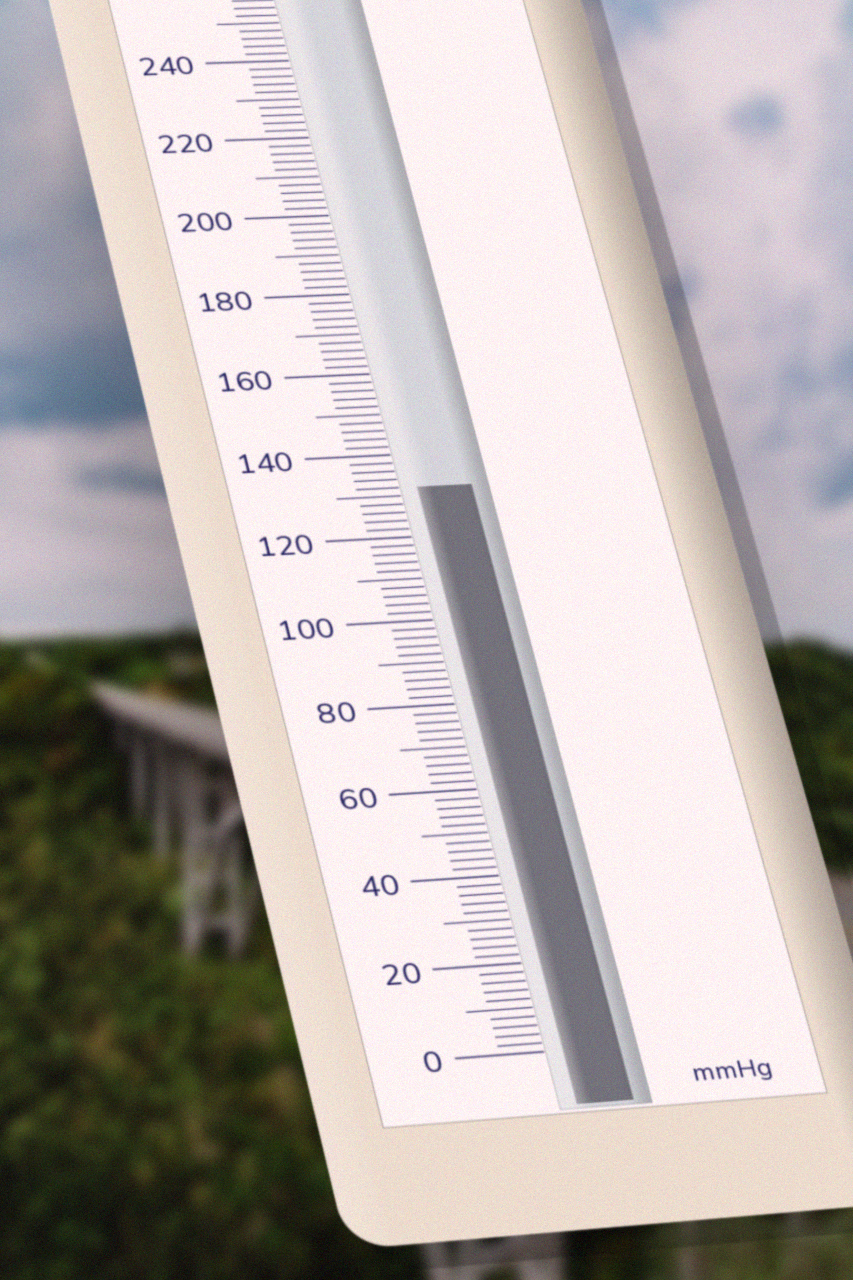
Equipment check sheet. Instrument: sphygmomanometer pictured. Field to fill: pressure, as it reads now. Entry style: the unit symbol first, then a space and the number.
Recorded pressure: mmHg 132
